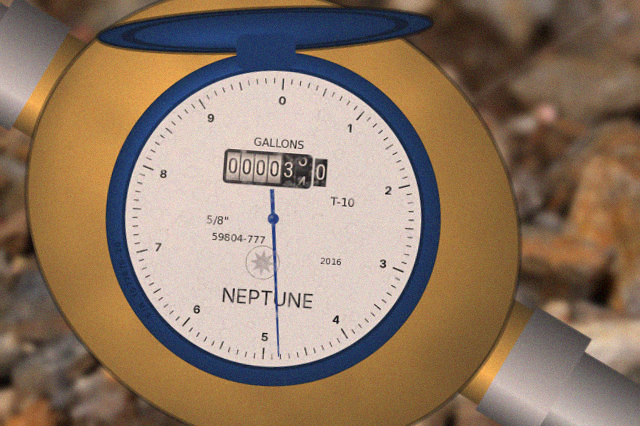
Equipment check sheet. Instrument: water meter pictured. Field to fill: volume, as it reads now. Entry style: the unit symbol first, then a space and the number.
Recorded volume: gal 334.8
